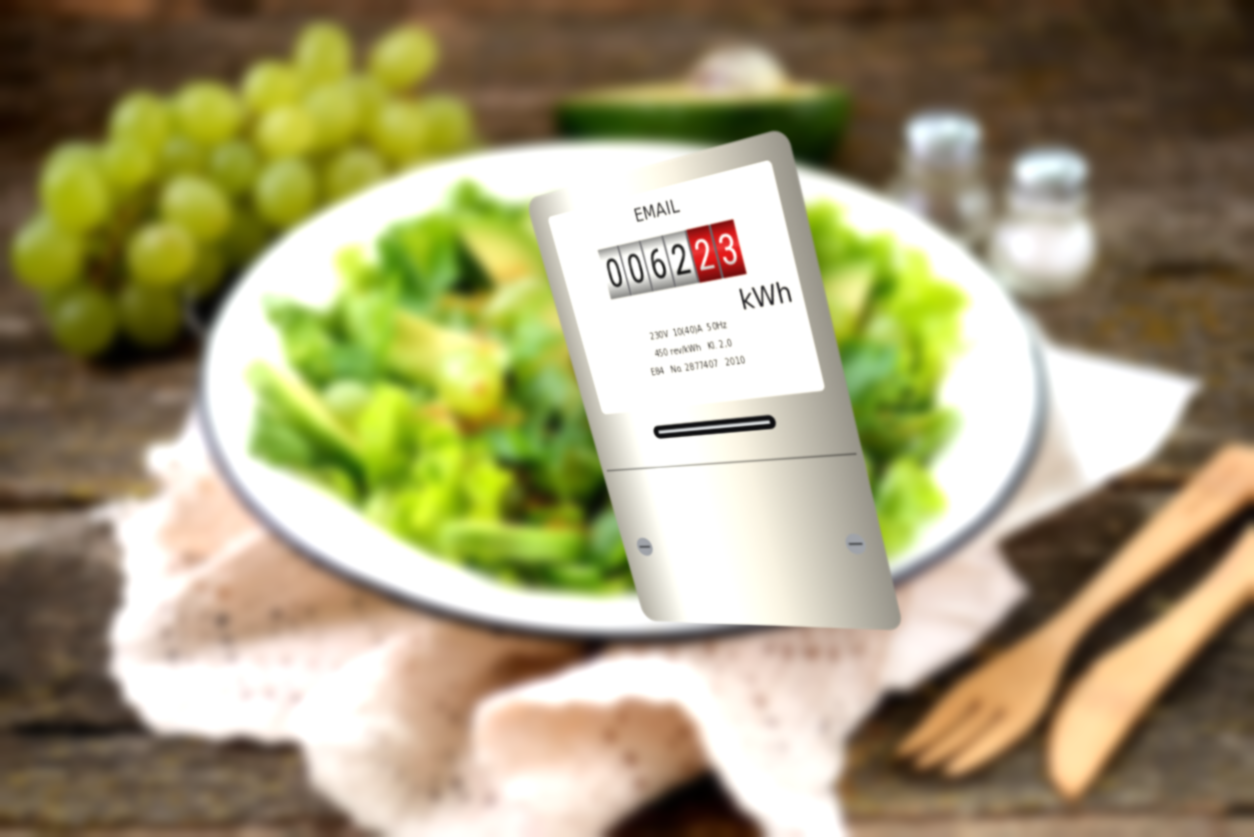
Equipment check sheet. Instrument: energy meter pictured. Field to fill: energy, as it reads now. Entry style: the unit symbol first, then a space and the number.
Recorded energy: kWh 62.23
